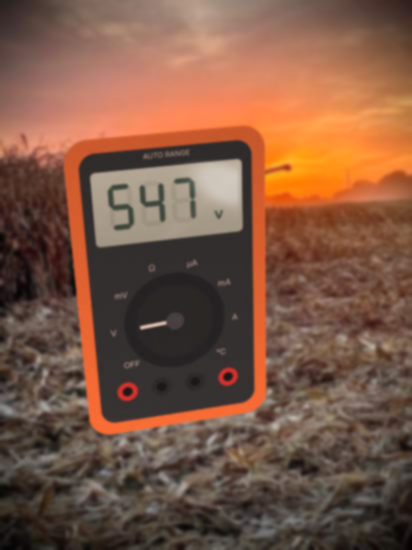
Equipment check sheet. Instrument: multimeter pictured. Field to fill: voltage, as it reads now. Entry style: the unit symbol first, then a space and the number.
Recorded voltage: V 547
